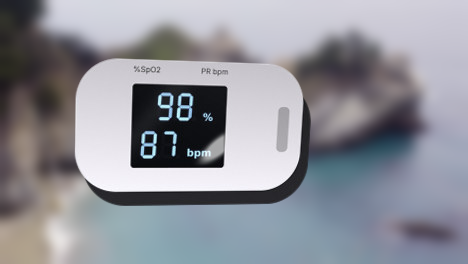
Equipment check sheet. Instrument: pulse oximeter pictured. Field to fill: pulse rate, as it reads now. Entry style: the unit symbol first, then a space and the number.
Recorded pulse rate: bpm 87
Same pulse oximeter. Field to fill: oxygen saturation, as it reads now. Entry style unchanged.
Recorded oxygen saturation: % 98
